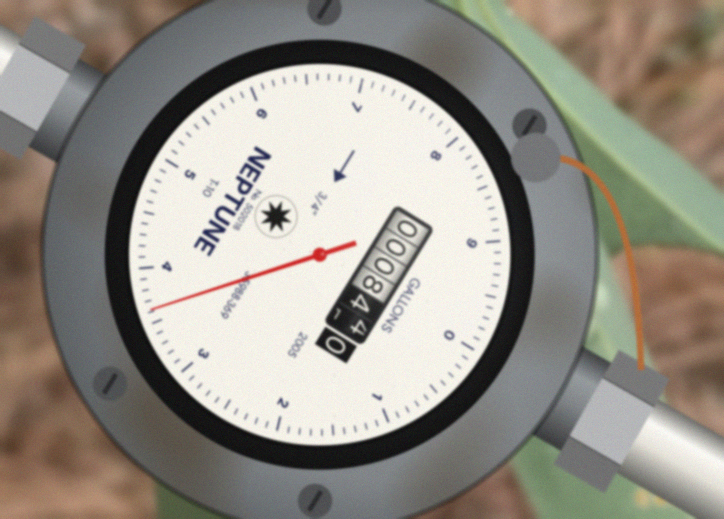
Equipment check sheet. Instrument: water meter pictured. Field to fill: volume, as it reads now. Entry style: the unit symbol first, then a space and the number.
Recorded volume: gal 8443.6
